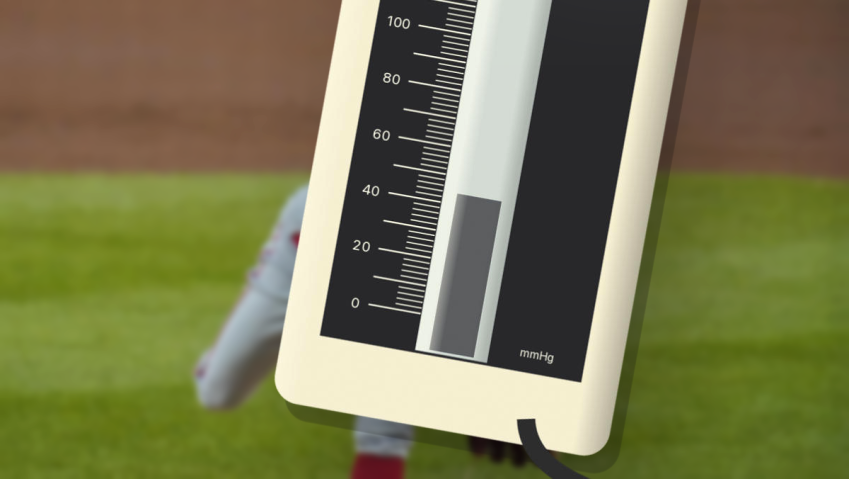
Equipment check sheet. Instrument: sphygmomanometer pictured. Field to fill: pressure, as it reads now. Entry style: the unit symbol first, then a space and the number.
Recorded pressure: mmHg 44
